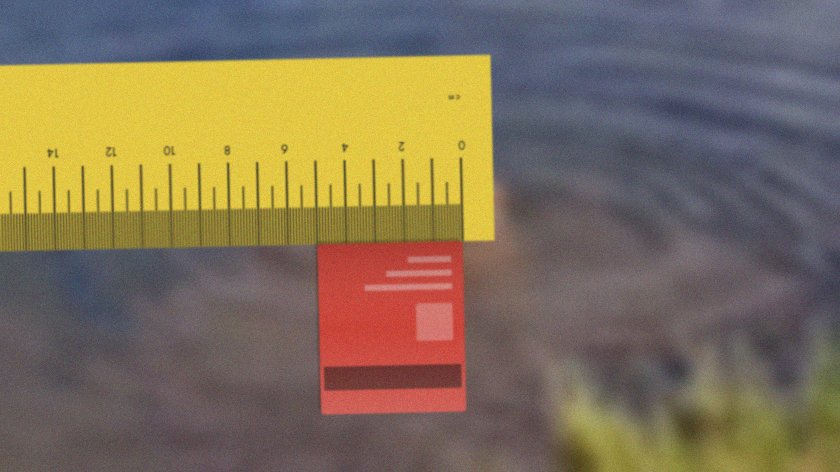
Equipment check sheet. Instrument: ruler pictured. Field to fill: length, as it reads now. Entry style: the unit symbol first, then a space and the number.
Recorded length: cm 5
